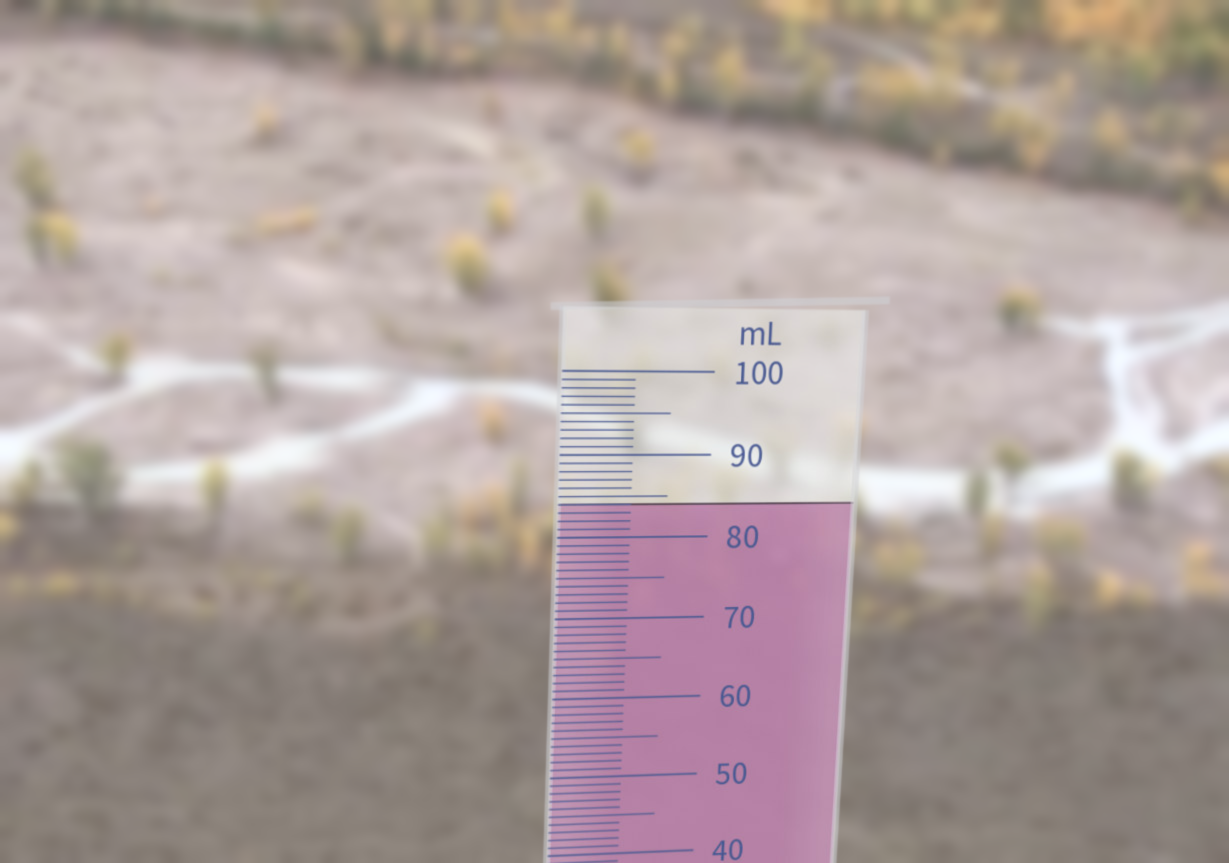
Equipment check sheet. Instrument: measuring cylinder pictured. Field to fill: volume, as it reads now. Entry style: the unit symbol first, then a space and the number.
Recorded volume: mL 84
